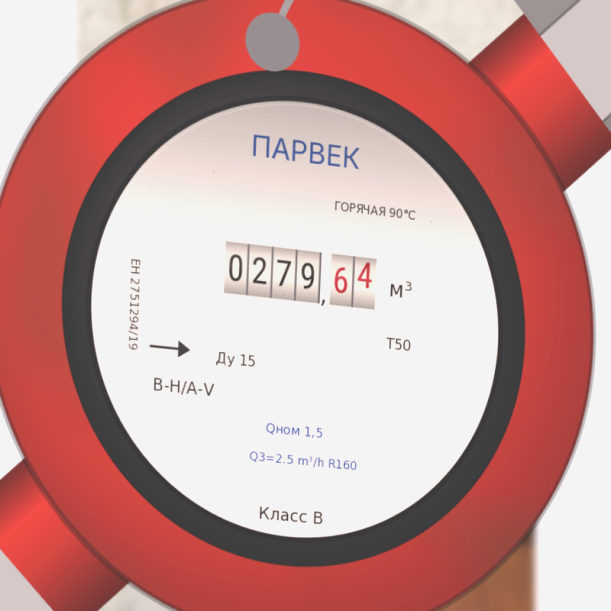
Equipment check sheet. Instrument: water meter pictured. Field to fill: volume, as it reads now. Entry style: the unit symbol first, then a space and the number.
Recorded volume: m³ 279.64
